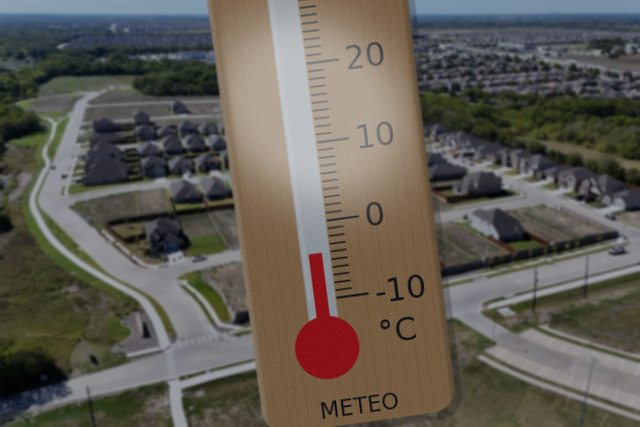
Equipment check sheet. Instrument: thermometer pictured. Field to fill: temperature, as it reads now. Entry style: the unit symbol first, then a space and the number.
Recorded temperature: °C -4
